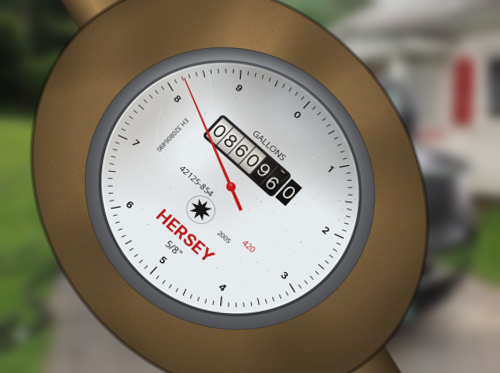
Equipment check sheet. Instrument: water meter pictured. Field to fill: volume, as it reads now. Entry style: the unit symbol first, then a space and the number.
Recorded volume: gal 860958.2
